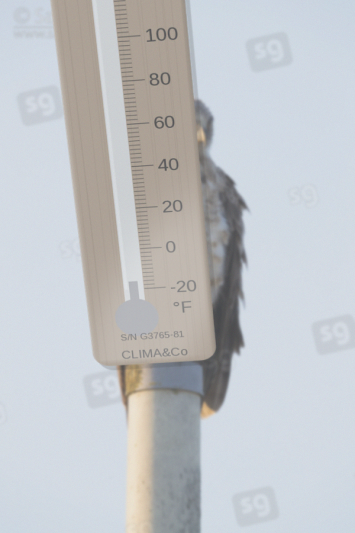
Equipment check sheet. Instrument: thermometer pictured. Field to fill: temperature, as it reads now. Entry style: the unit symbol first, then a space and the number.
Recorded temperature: °F -16
